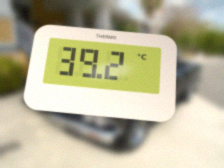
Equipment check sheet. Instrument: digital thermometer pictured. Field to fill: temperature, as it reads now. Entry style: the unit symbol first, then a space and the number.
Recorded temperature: °C 39.2
